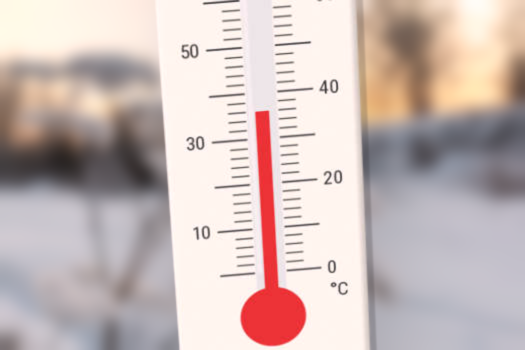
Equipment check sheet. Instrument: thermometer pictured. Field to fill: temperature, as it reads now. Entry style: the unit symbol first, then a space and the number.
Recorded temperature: °C 36
